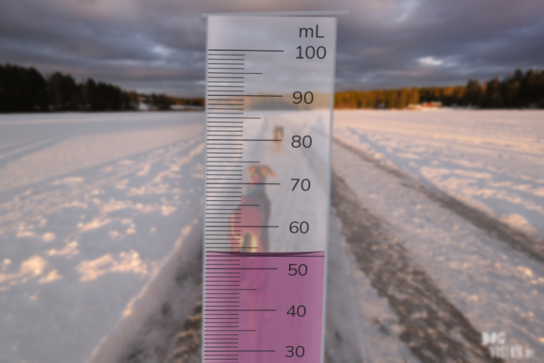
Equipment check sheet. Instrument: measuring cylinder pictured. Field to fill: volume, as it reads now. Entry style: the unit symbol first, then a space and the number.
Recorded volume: mL 53
